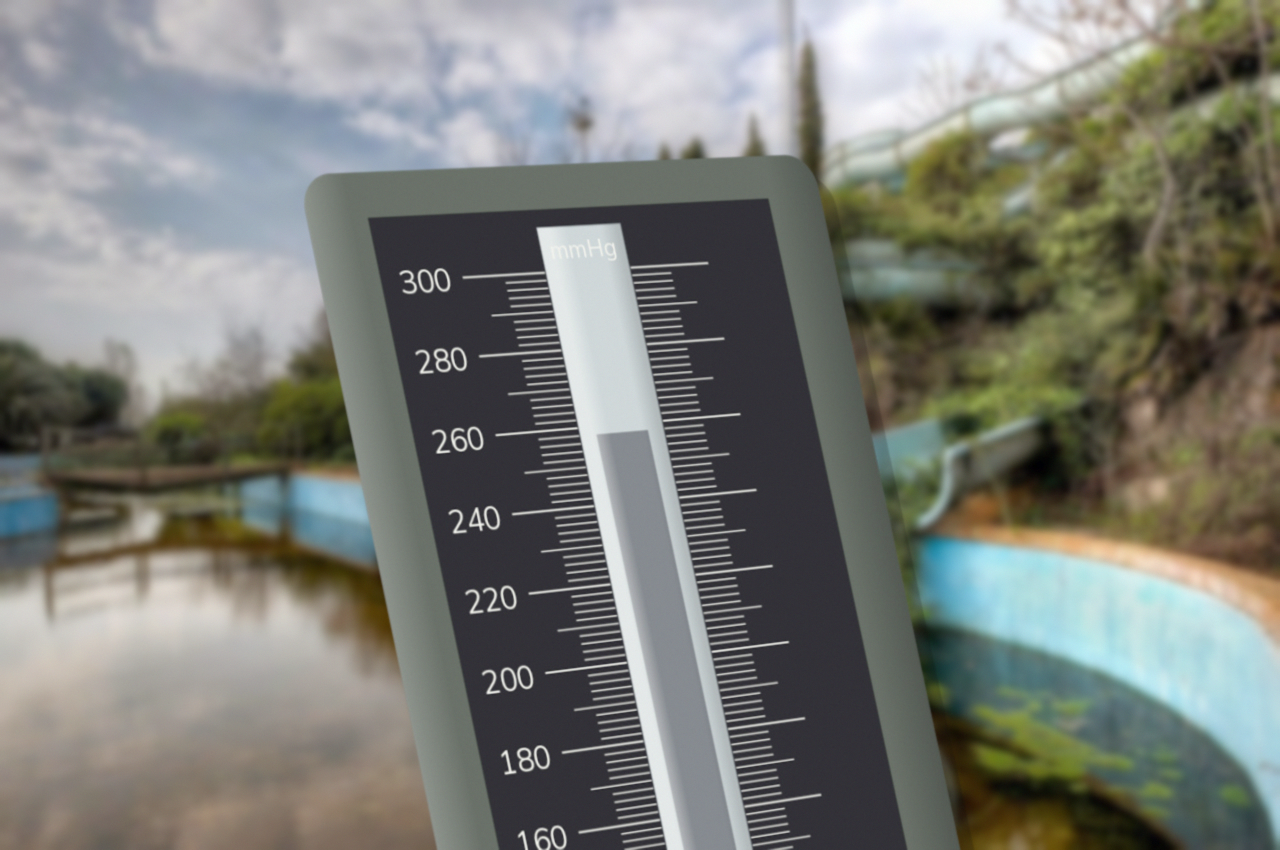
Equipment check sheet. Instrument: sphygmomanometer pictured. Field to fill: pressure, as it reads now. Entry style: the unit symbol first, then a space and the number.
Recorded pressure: mmHg 258
